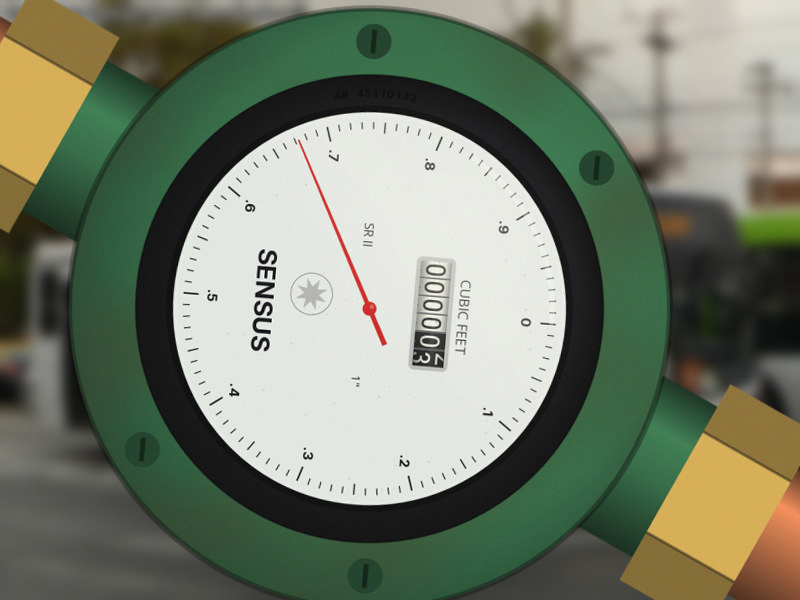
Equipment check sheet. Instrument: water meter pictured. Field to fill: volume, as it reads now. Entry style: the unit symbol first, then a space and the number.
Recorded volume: ft³ 2.67
